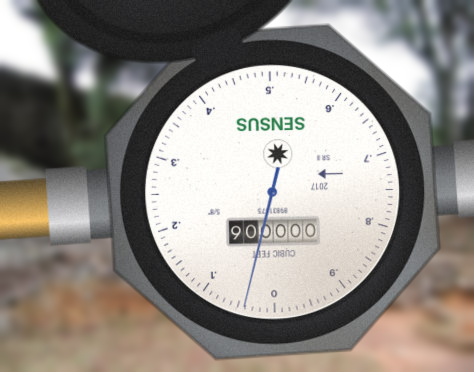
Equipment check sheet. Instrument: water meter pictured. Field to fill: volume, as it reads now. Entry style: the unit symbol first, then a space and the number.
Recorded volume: ft³ 6.04
